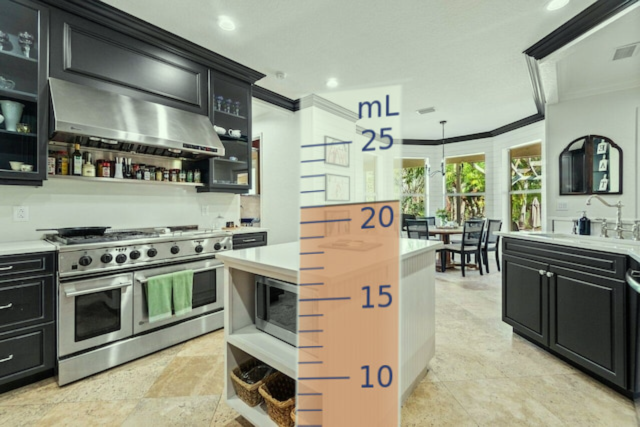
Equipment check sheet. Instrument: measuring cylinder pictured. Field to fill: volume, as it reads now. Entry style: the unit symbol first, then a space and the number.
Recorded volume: mL 21
